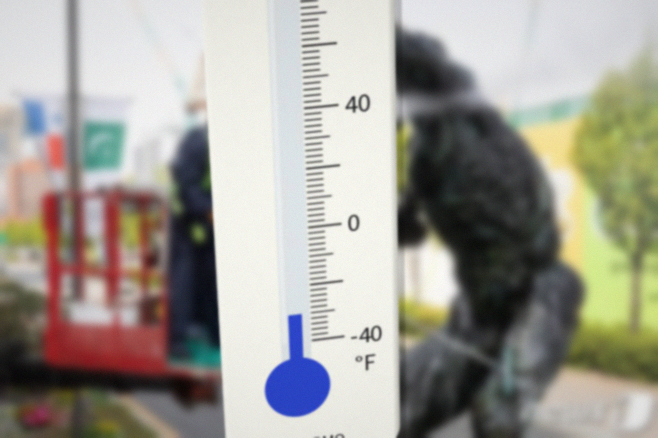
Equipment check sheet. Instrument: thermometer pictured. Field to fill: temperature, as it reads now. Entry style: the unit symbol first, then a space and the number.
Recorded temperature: °F -30
